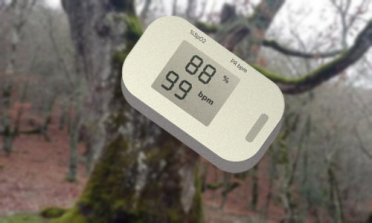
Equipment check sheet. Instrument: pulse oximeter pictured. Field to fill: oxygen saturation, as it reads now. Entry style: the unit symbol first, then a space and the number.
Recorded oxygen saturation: % 88
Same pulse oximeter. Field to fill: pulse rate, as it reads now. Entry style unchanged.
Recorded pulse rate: bpm 99
